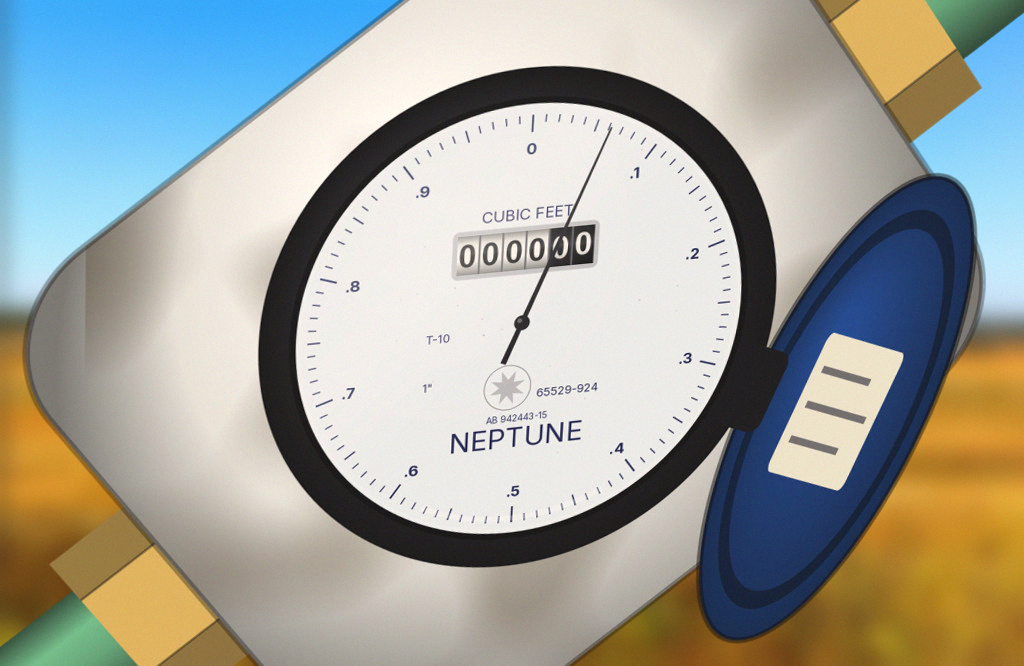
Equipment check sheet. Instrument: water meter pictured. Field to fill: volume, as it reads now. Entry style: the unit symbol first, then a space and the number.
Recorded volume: ft³ 0.06
